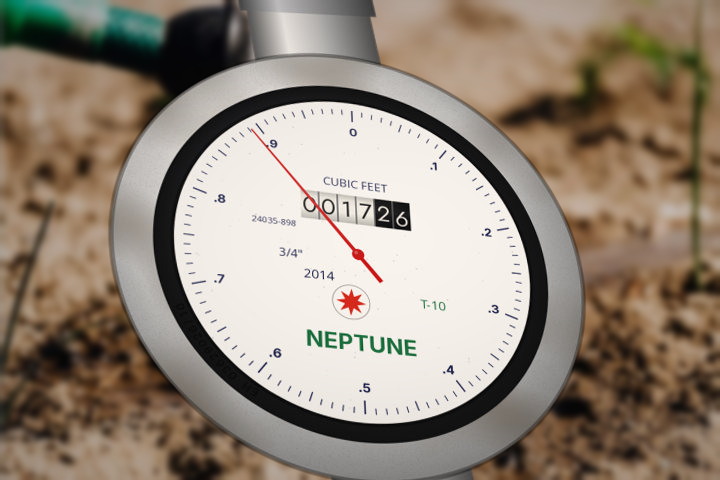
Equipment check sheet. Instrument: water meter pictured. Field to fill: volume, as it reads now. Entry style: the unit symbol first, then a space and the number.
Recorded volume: ft³ 1725.89
